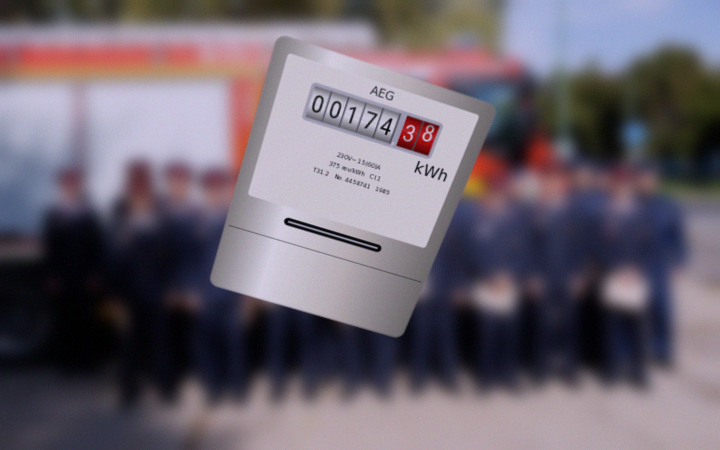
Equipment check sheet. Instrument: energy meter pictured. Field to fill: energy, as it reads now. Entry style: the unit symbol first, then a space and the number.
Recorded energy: kWh 174.38
